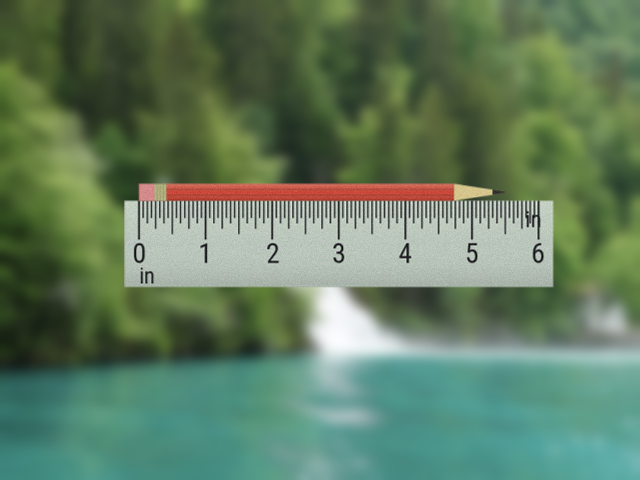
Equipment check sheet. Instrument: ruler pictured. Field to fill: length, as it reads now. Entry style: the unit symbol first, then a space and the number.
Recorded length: in 5.5
